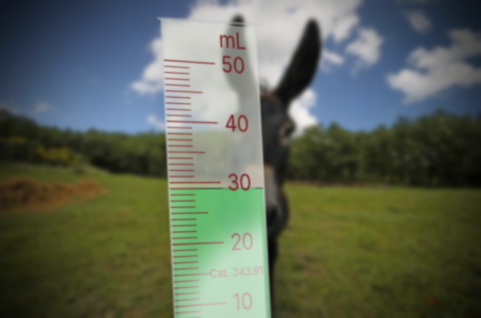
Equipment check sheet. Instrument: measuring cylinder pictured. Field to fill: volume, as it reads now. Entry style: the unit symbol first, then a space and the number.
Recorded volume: mL 29
